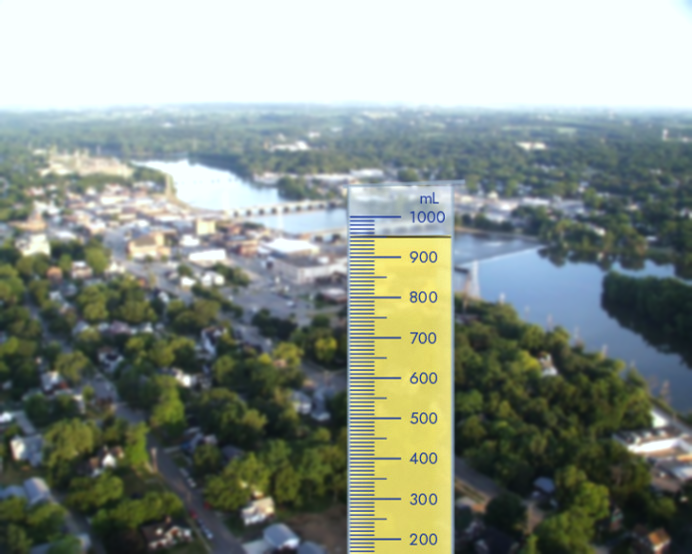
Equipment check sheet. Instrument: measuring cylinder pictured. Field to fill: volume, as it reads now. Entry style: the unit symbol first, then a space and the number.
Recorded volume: mL 950
